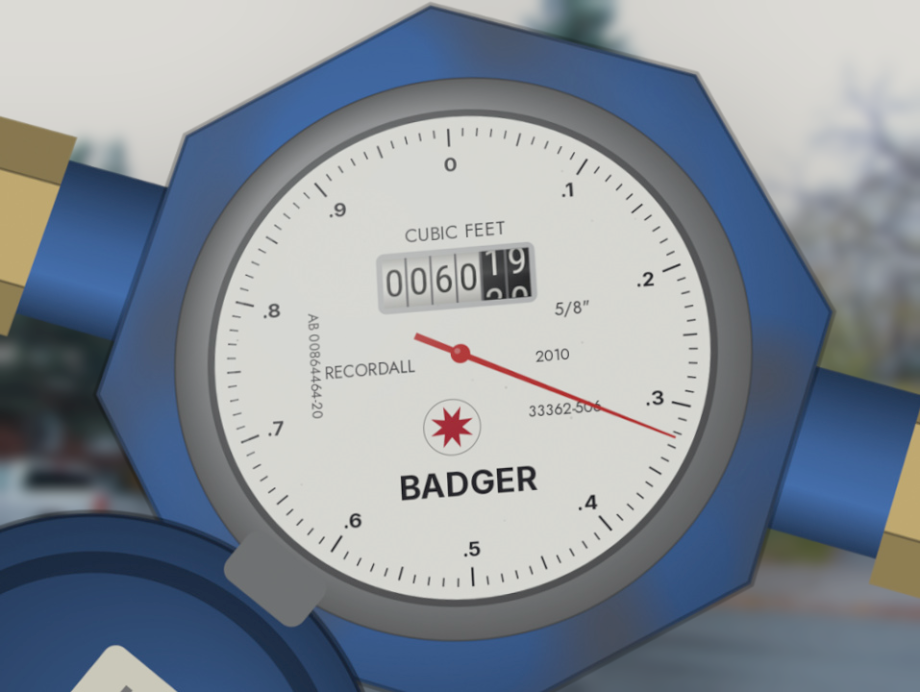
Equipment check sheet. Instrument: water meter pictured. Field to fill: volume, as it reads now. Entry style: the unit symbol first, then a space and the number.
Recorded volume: ft³ 6019.32
